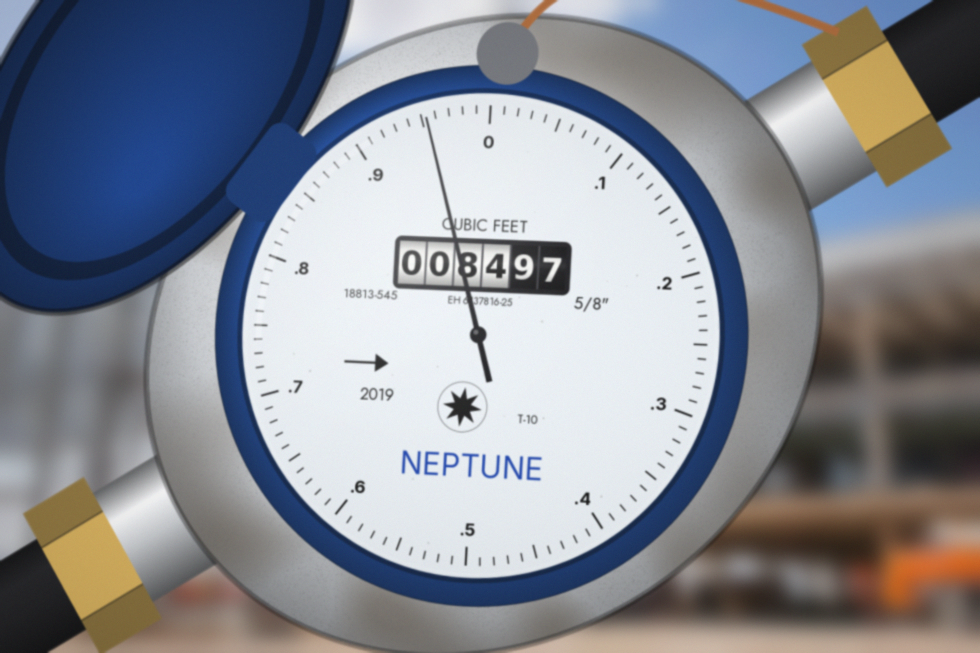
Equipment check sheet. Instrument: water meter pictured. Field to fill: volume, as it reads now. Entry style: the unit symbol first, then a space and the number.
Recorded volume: ft³ 8496.95
